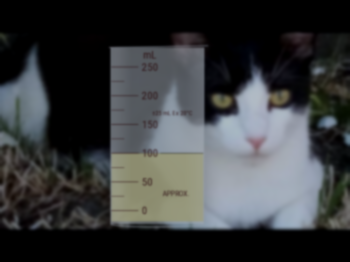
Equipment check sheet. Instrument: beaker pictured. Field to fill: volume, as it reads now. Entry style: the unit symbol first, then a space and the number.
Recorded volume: mL 100
